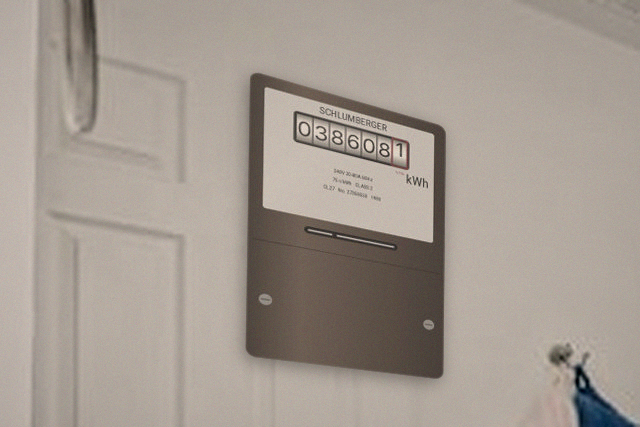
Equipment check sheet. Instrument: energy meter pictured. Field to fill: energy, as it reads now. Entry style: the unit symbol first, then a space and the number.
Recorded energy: kWh 38608.1
